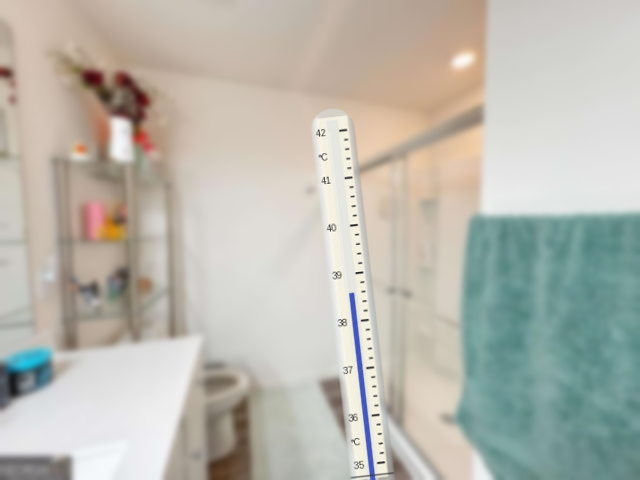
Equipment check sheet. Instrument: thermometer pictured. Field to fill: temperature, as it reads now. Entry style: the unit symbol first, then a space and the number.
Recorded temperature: °C 38.6
